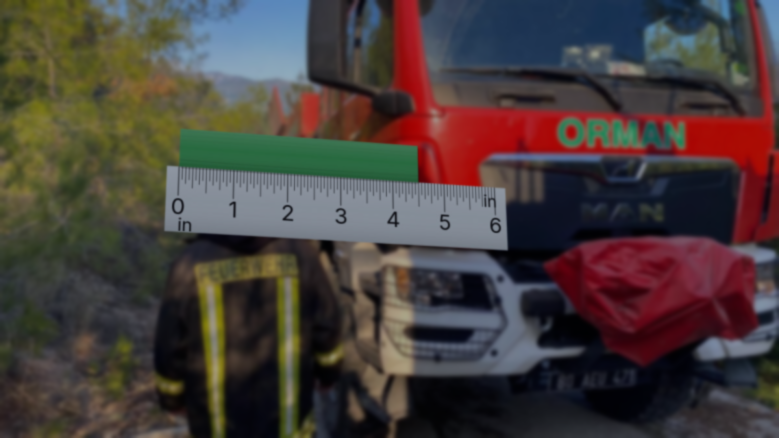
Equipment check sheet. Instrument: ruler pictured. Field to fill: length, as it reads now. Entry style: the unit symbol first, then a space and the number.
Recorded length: in 4.5
